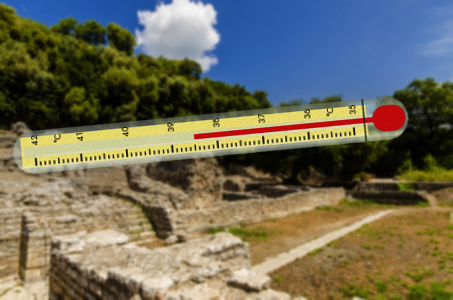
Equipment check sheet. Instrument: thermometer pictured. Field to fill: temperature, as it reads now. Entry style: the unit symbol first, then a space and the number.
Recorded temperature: °C 38.5
